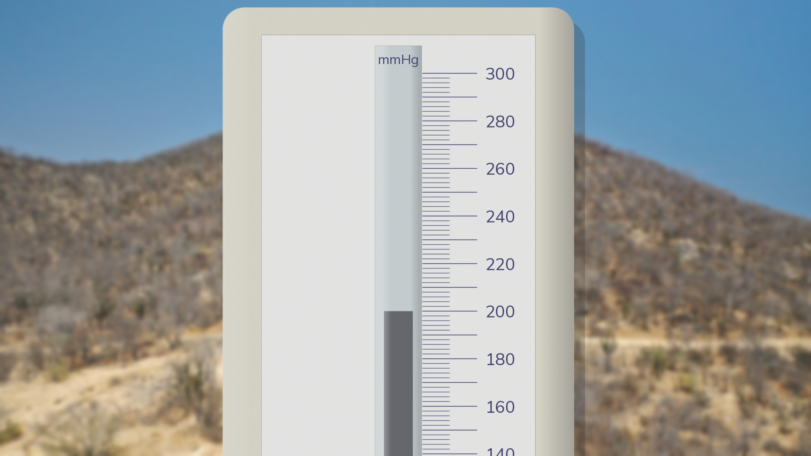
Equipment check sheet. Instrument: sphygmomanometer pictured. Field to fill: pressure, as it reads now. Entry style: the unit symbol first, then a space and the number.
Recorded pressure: mmHg 200
